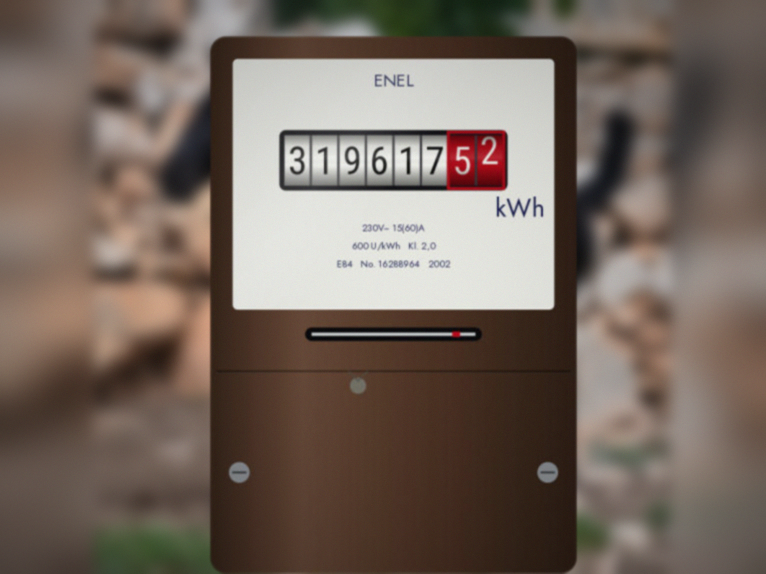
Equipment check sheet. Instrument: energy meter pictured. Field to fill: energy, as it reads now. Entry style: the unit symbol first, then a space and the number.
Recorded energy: kWh 319617.52
